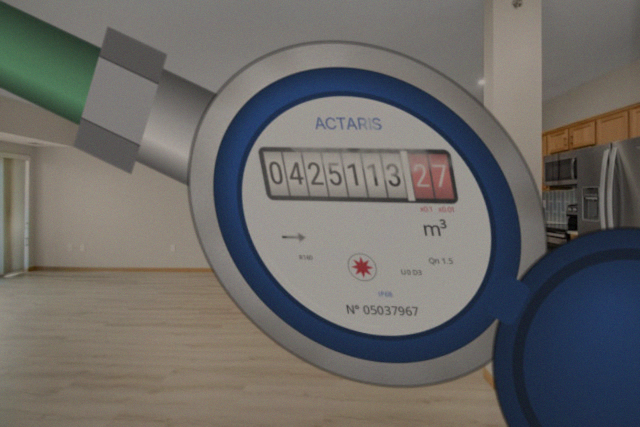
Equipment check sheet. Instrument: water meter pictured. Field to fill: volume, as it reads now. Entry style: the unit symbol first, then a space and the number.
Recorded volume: m³ 425113.27
